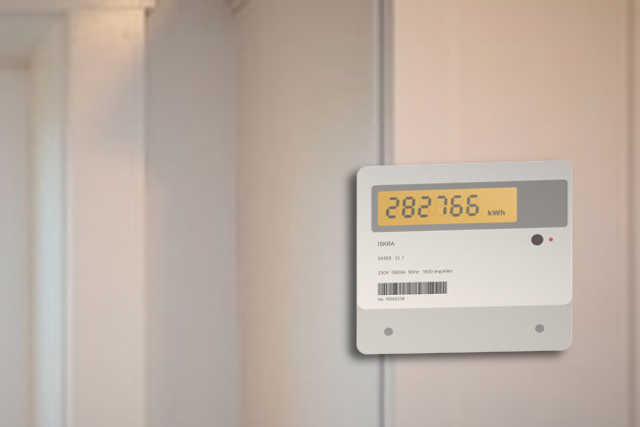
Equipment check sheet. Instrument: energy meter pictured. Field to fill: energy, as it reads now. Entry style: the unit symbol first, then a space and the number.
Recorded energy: kWh 282766
